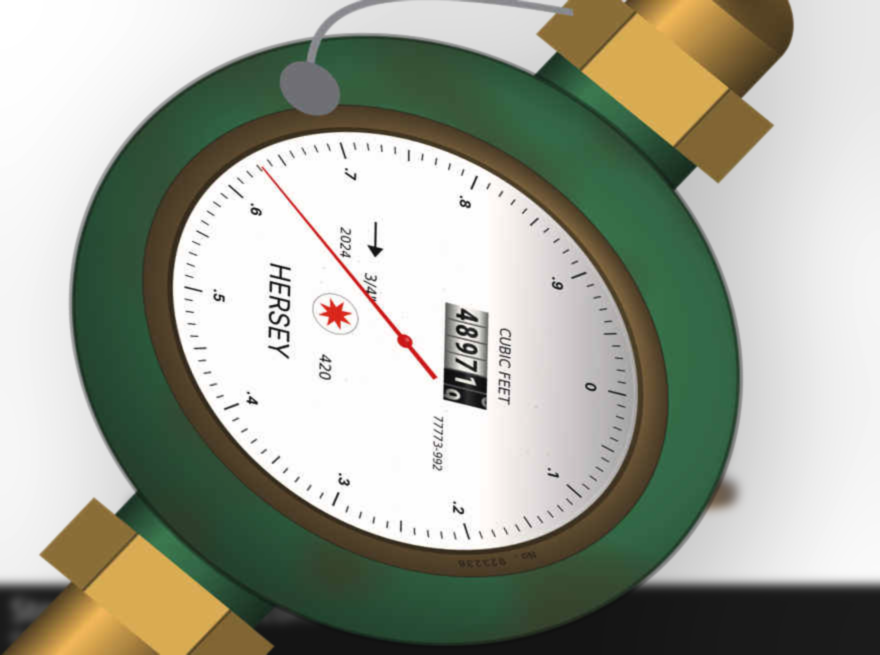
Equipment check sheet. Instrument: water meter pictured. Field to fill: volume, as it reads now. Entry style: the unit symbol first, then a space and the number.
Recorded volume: ft³ 489718.63
